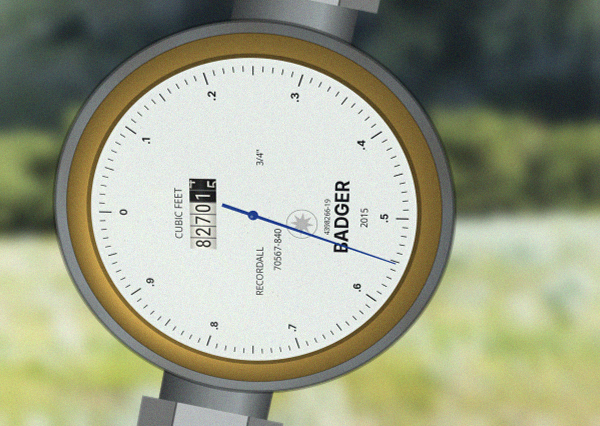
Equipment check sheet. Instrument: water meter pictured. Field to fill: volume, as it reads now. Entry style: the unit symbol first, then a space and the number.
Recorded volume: ft³ 827014.55
